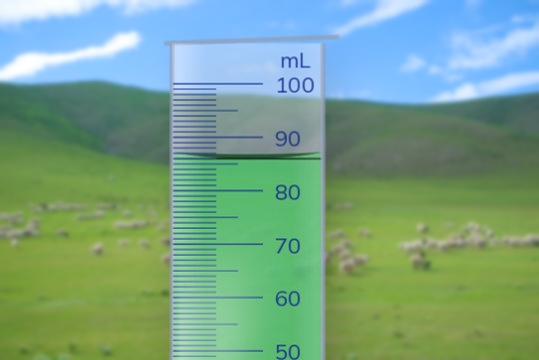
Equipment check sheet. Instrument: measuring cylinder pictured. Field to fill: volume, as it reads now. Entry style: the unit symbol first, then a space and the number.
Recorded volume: mL 86
